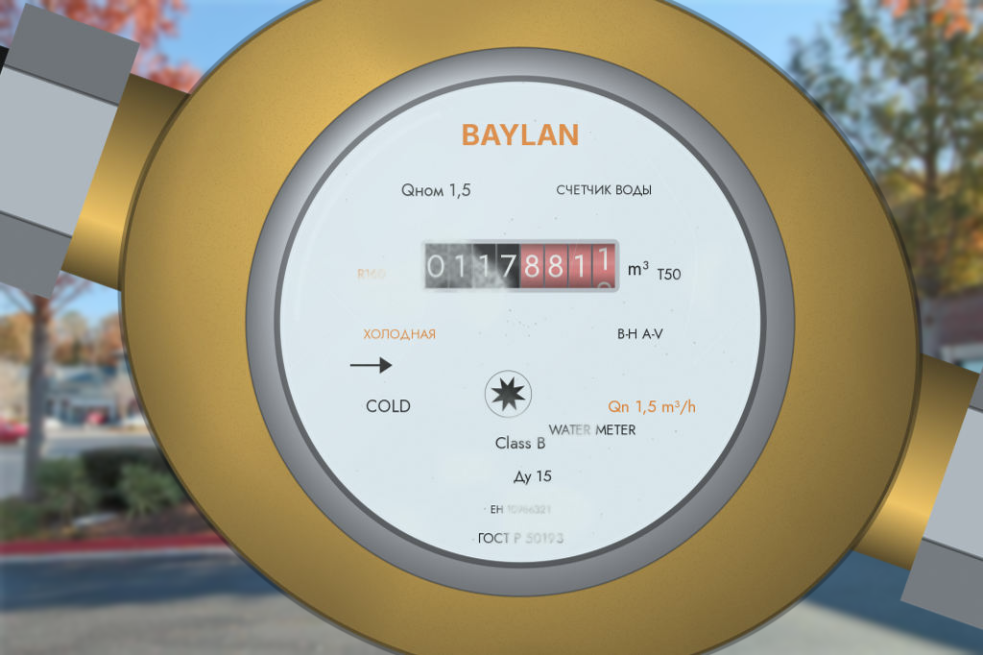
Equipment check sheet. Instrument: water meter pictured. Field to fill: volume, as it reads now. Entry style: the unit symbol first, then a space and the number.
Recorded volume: m³ 117.8811
